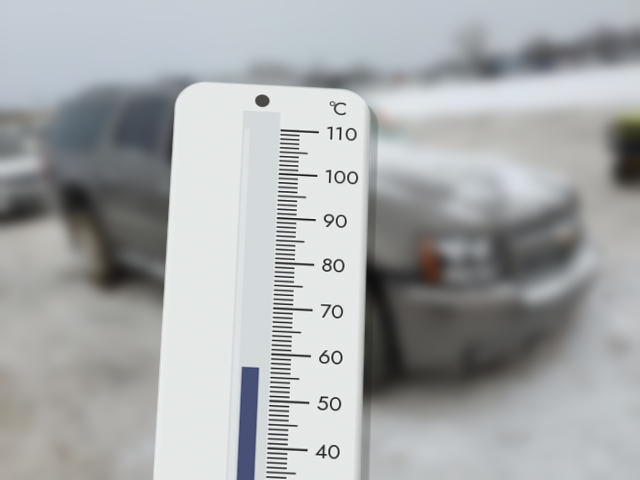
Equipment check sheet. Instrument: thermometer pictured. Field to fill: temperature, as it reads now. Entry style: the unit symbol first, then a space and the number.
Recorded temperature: °C 57
